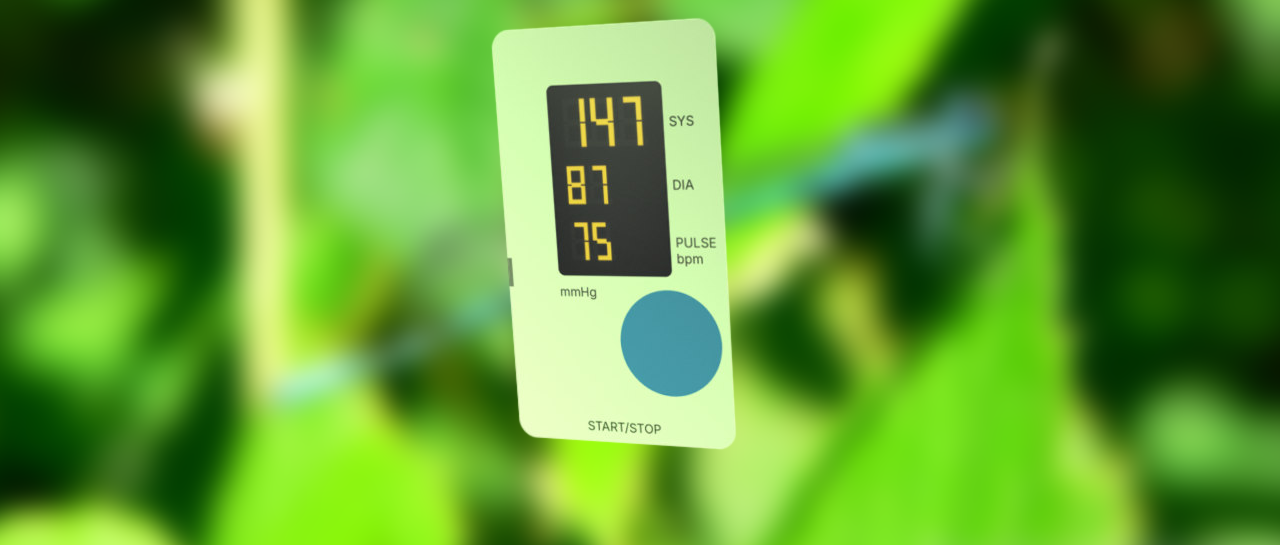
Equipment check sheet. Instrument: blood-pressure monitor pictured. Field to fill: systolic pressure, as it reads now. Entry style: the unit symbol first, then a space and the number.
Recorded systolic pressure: mmHg 147
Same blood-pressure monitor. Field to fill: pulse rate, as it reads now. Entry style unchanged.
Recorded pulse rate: bpm 75
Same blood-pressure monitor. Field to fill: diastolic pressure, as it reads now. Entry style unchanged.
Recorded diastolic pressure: mmHg 87
